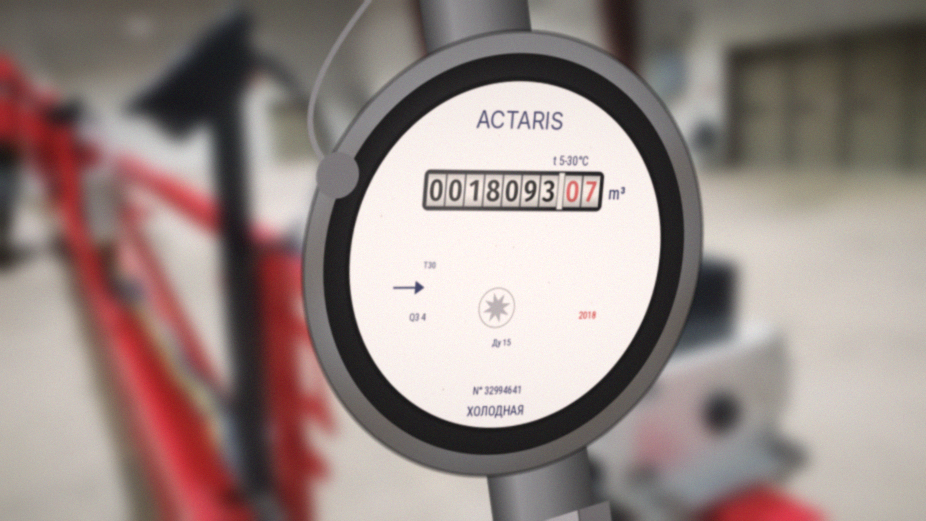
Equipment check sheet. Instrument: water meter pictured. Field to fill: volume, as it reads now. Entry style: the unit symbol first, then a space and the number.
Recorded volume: m³ 18093.07
